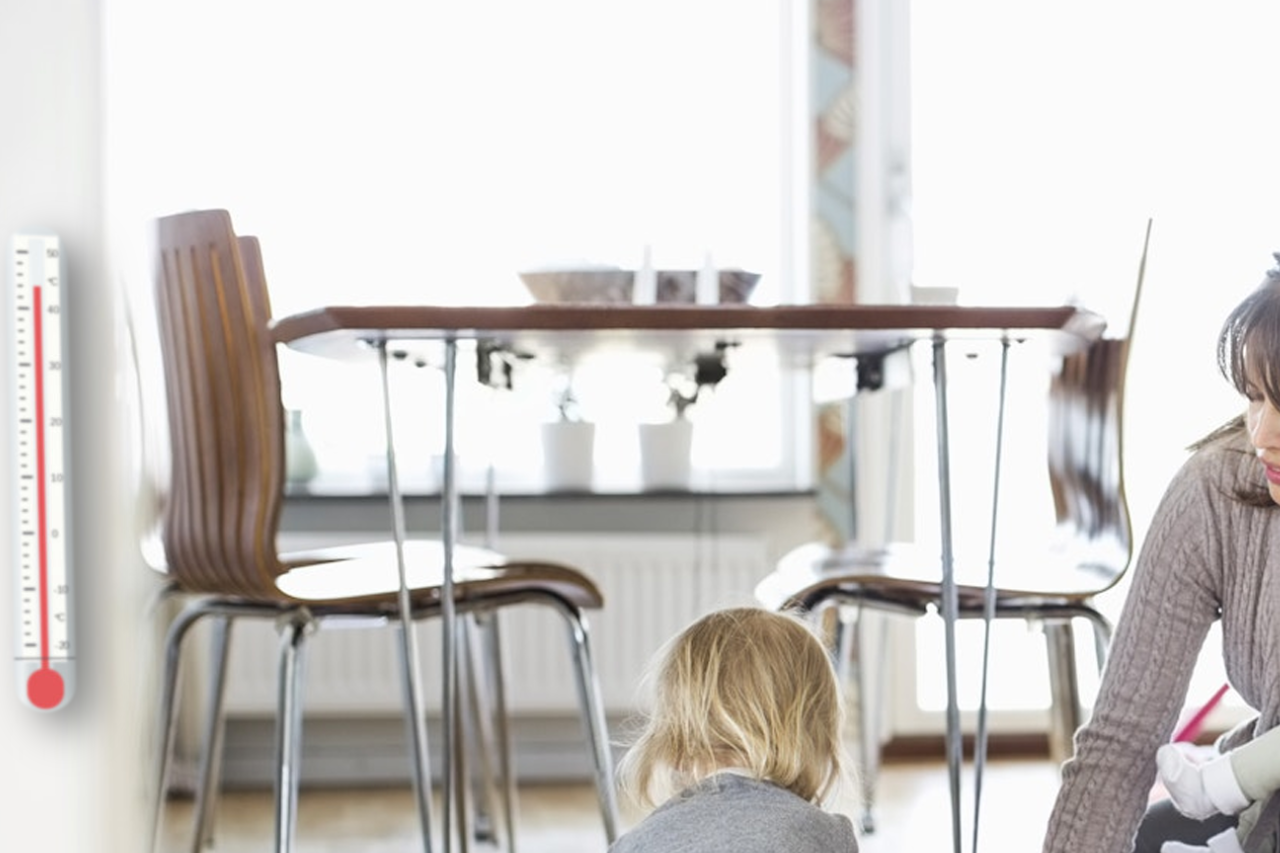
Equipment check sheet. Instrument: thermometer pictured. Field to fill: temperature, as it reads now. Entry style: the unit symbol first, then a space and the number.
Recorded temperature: °C 44
